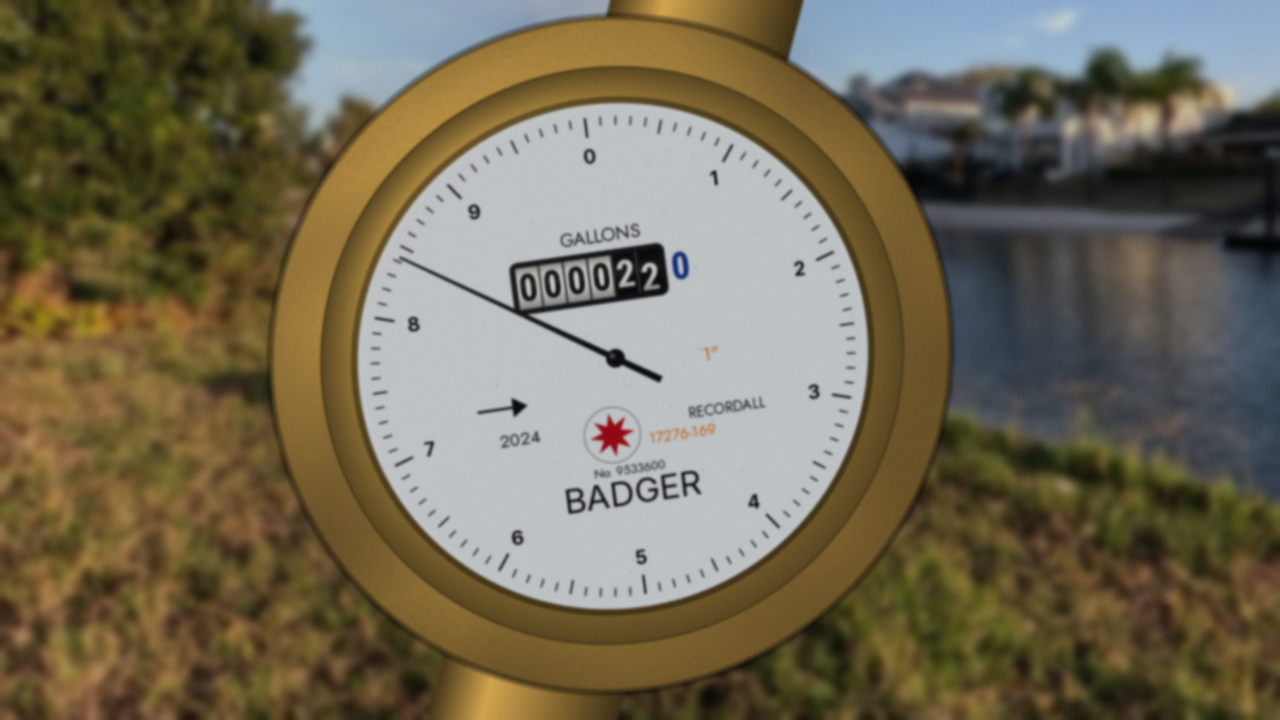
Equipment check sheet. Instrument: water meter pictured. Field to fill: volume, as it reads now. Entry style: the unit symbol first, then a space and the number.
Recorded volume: gal 218.4
